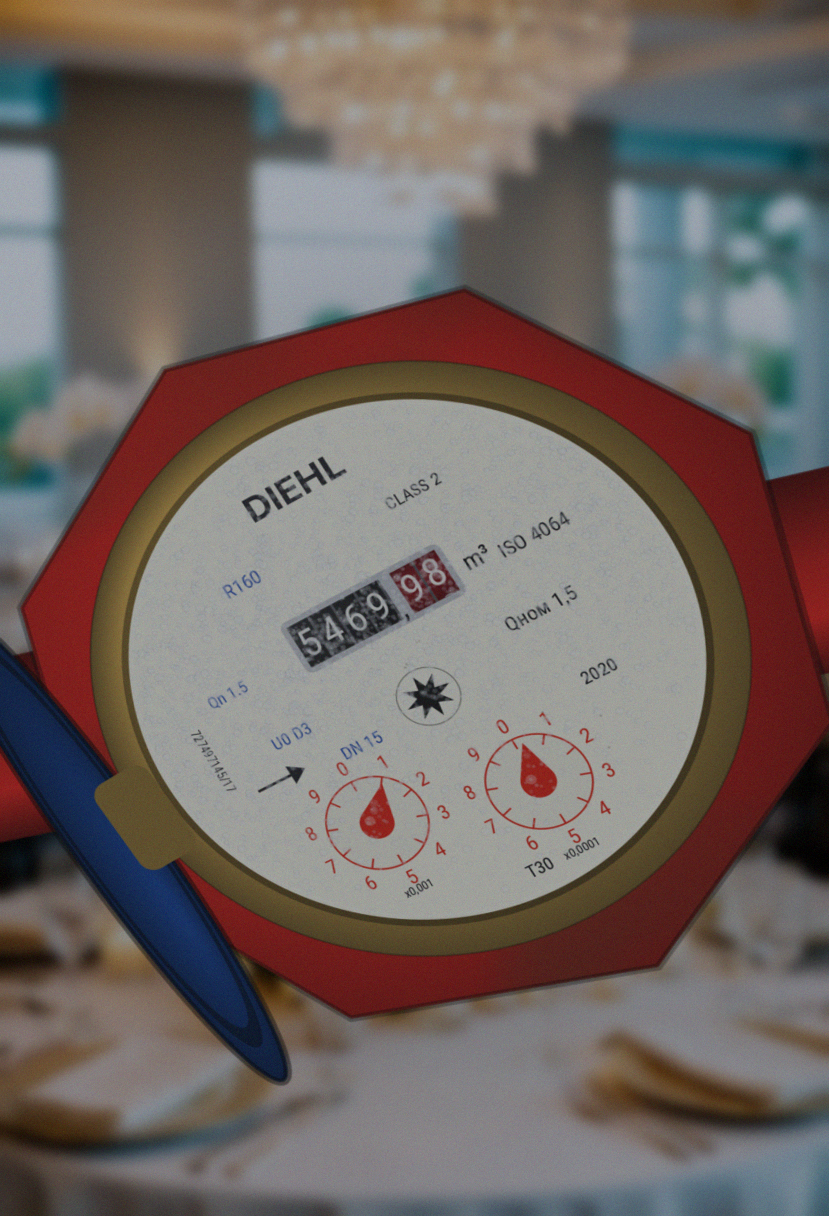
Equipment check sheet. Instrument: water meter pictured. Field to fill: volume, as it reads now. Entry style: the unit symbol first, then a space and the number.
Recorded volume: m³ 5469.9810
